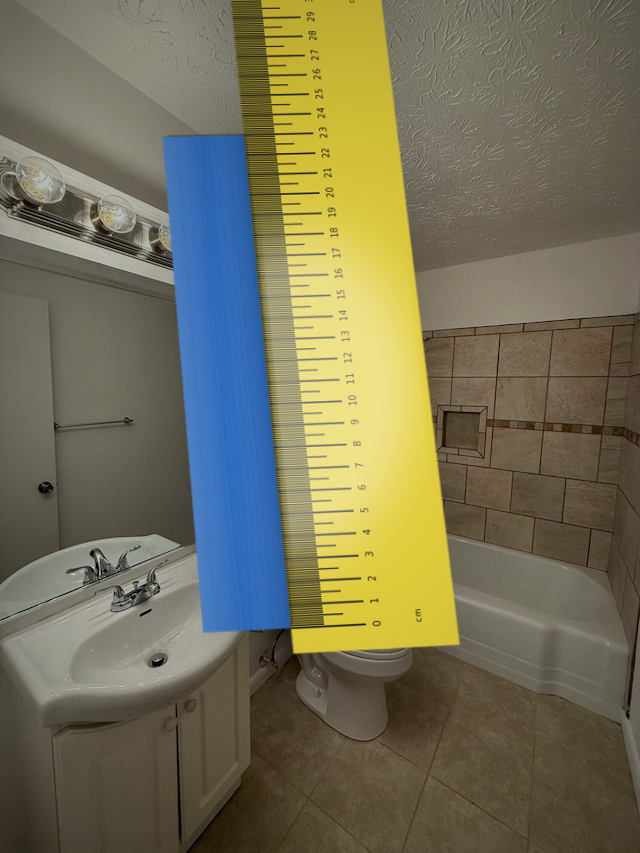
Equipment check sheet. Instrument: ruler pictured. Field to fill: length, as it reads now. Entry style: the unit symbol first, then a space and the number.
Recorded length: cm 23
